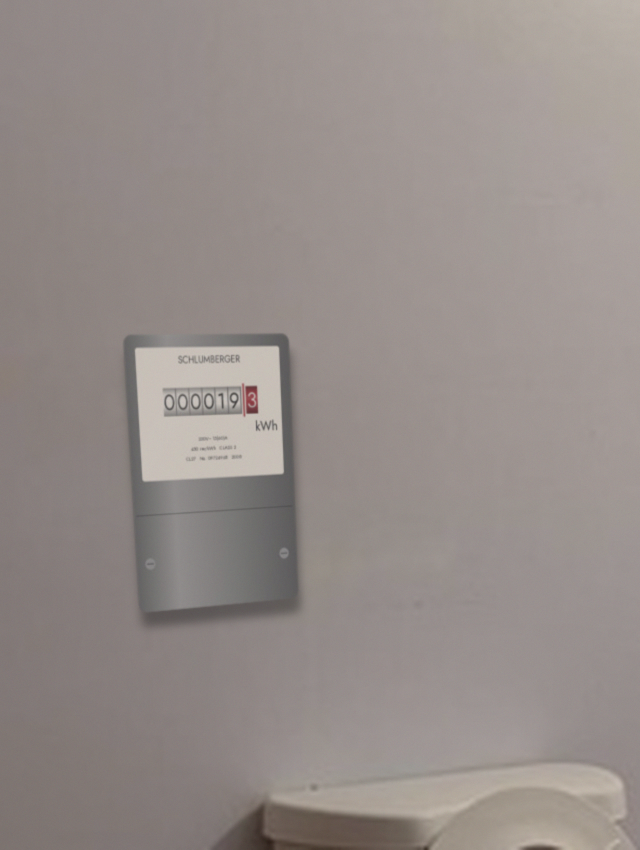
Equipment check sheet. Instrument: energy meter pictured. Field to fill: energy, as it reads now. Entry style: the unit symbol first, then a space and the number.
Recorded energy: kWh 19.3
